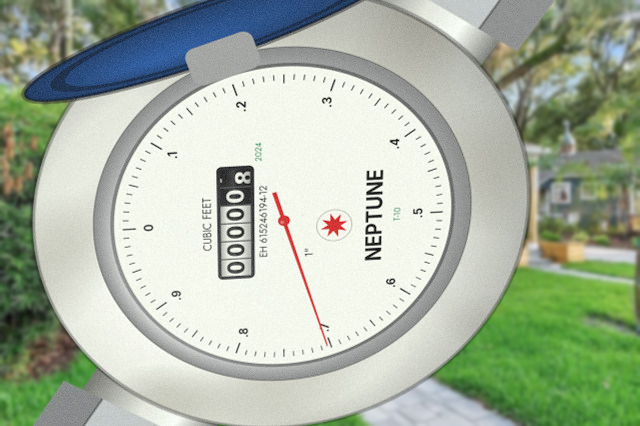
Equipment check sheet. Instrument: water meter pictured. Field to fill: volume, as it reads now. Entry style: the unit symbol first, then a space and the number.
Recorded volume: ft³ 7.70
